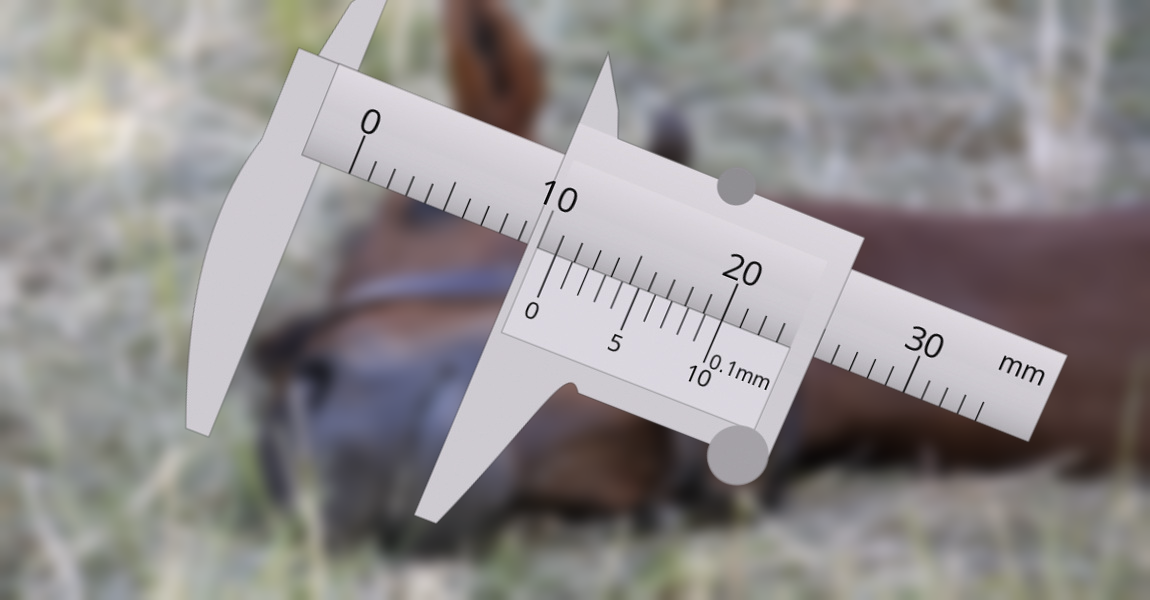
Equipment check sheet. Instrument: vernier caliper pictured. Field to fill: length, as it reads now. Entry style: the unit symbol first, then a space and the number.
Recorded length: mm 11.0
